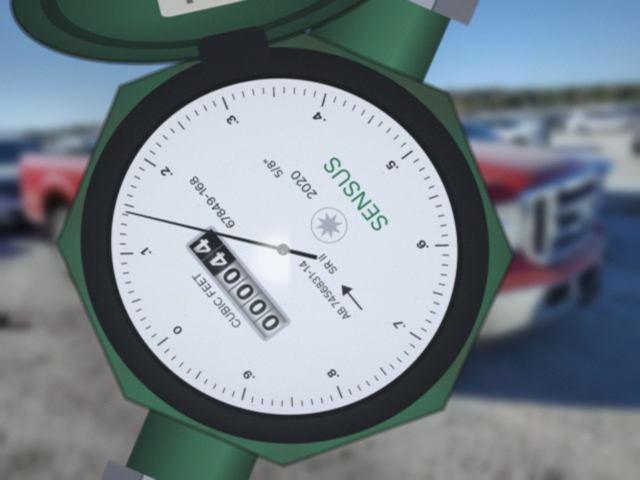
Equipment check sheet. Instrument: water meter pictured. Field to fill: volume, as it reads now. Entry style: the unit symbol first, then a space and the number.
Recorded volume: ft³ 44.14
